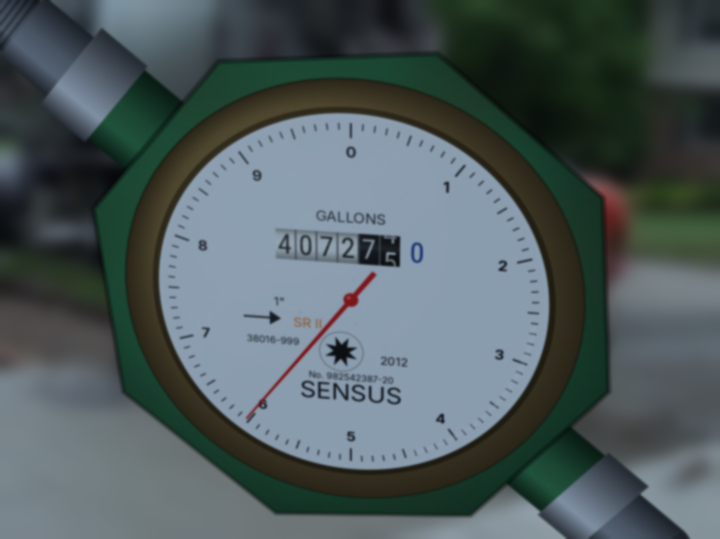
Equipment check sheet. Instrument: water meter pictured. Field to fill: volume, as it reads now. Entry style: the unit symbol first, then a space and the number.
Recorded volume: gal 4072746.0
